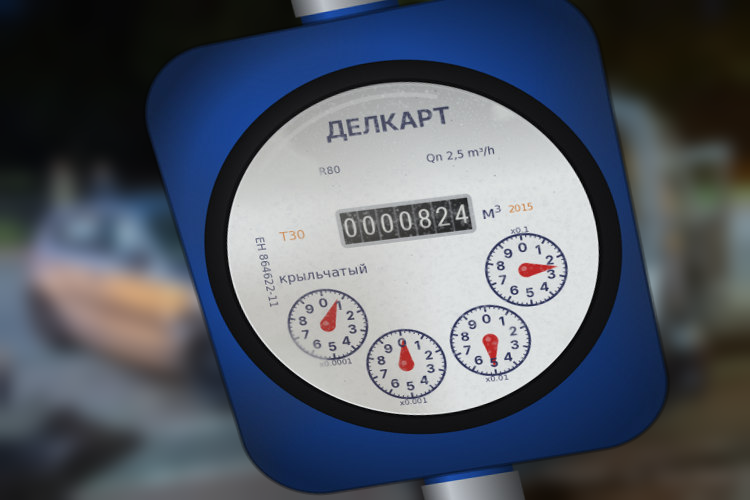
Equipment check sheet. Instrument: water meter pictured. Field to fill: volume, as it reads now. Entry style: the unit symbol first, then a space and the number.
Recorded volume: m³ 824.2500
